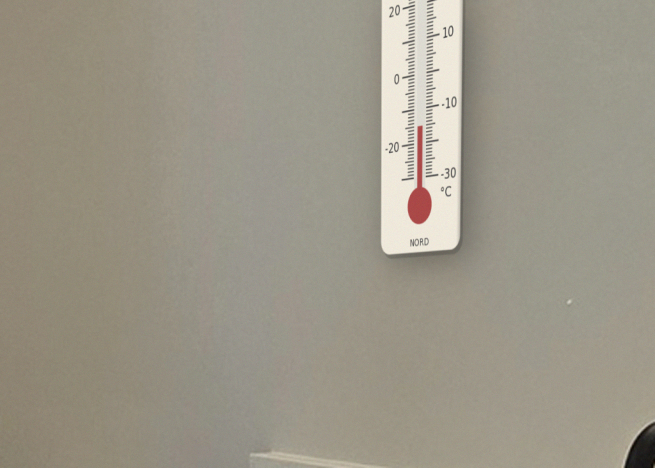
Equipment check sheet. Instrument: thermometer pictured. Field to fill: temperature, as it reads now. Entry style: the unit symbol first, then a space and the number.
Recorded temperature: °C -15
